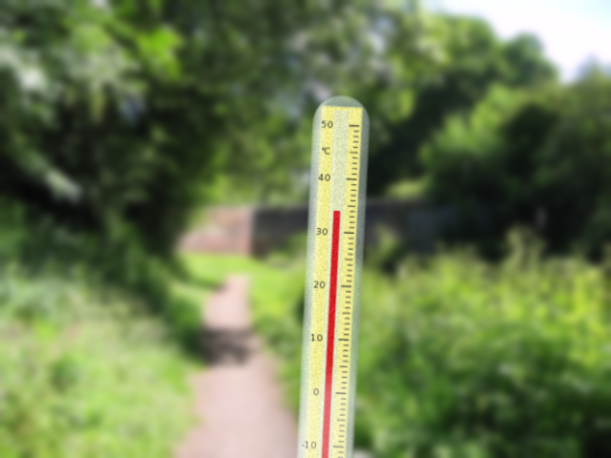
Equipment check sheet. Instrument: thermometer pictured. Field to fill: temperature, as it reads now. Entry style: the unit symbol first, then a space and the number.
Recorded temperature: °C 34
